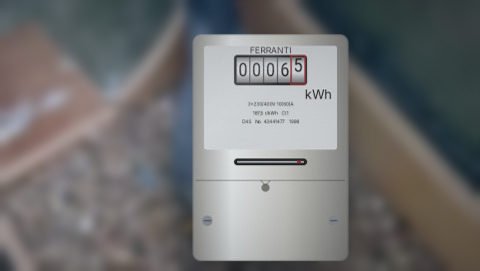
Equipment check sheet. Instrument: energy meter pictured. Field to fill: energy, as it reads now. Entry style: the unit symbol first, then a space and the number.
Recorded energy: kWh 6.5
